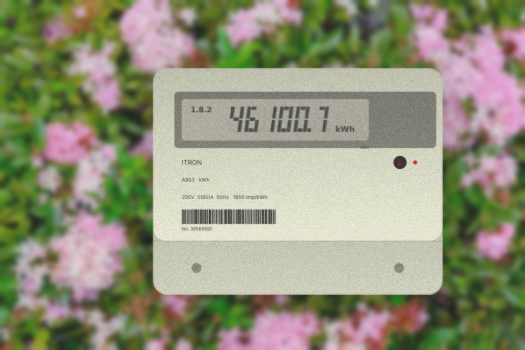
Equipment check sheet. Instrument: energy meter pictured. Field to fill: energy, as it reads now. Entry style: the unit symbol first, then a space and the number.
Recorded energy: kWh 46100.7
